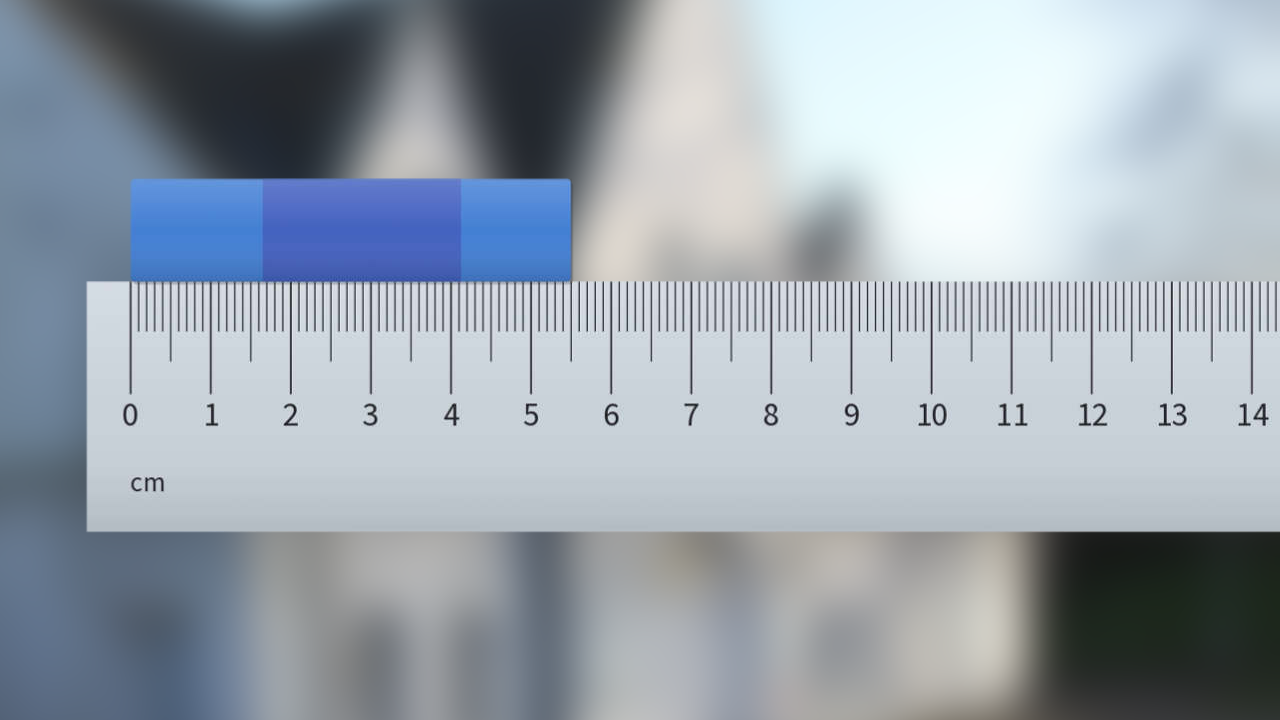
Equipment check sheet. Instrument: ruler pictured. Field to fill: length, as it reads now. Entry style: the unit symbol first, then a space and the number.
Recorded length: cm 5.5
